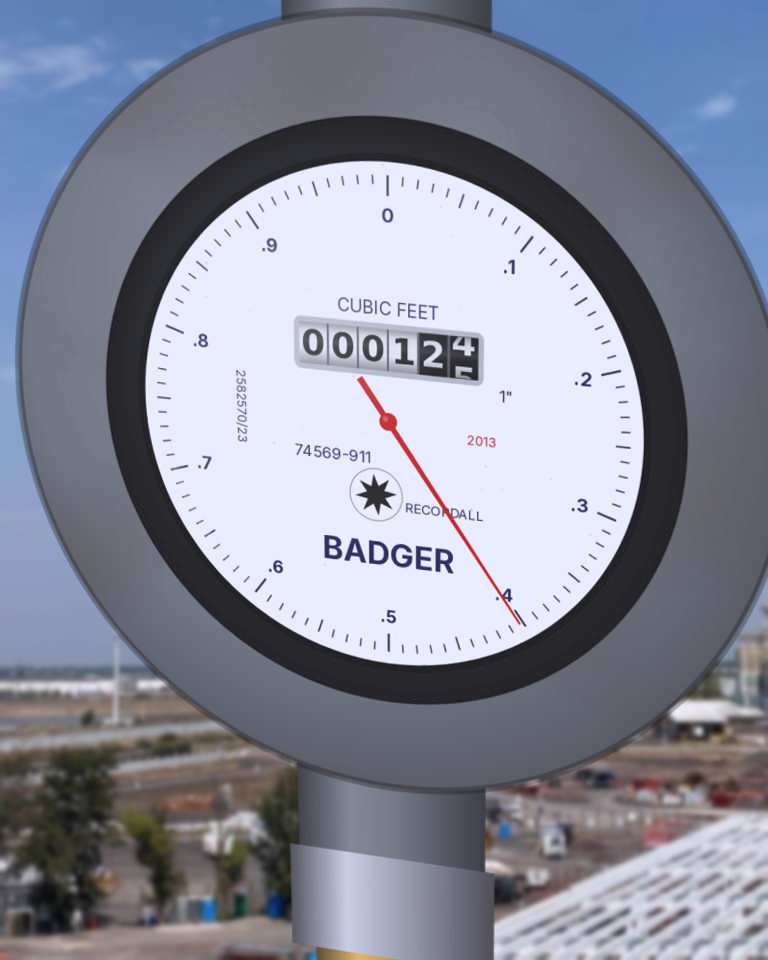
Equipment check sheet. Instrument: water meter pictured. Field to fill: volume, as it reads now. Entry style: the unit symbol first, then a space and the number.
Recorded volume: ft³ 124.40
